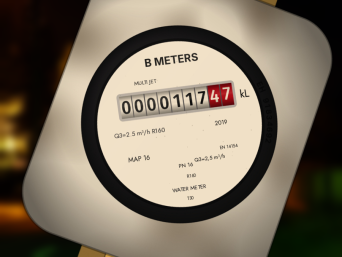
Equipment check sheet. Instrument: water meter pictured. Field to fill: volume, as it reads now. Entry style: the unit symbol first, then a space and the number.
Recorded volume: kL 117.47
